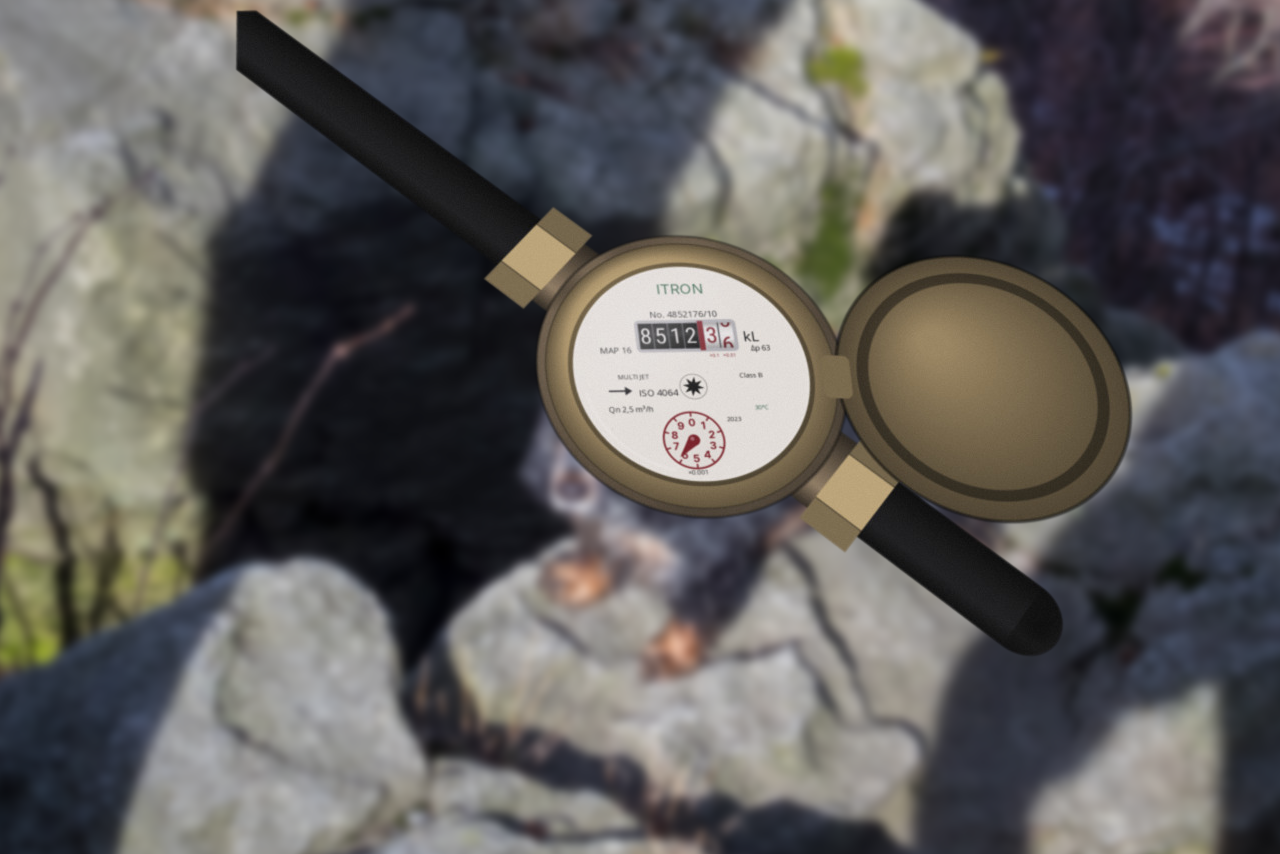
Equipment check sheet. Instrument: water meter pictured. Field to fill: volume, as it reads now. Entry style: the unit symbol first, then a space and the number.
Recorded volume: kL 8512.356
